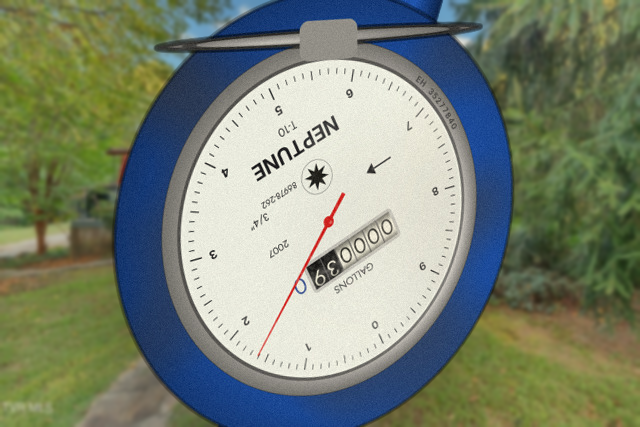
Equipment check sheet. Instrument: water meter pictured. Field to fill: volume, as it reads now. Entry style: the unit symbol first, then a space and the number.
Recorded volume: gal 391.6
